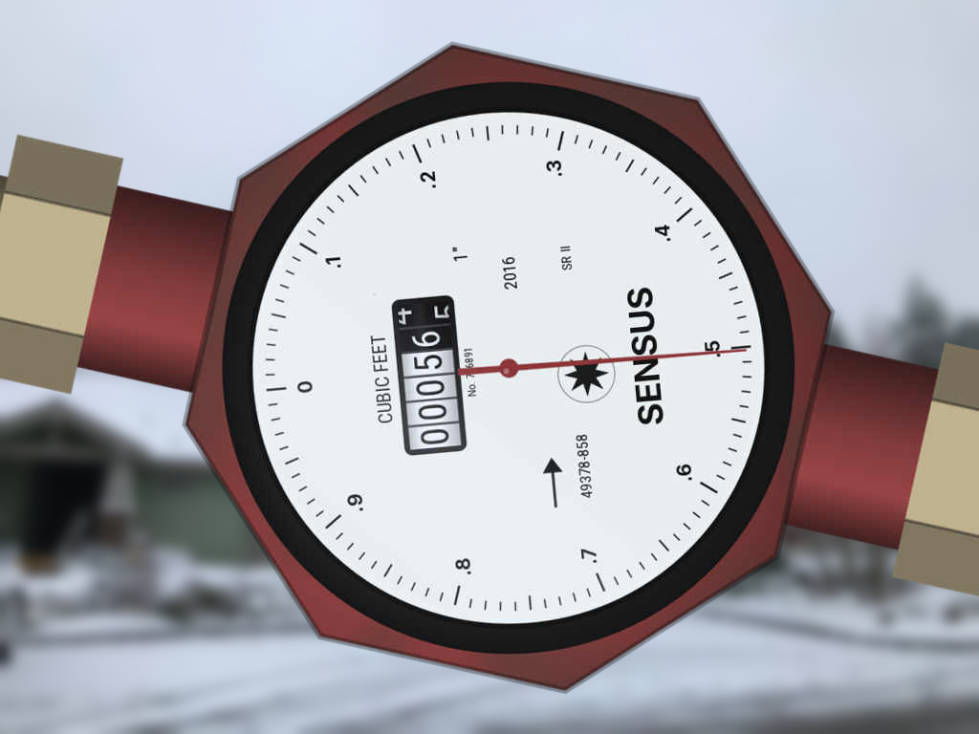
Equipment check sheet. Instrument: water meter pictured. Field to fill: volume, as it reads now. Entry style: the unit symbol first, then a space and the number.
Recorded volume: ft³ 564.50
